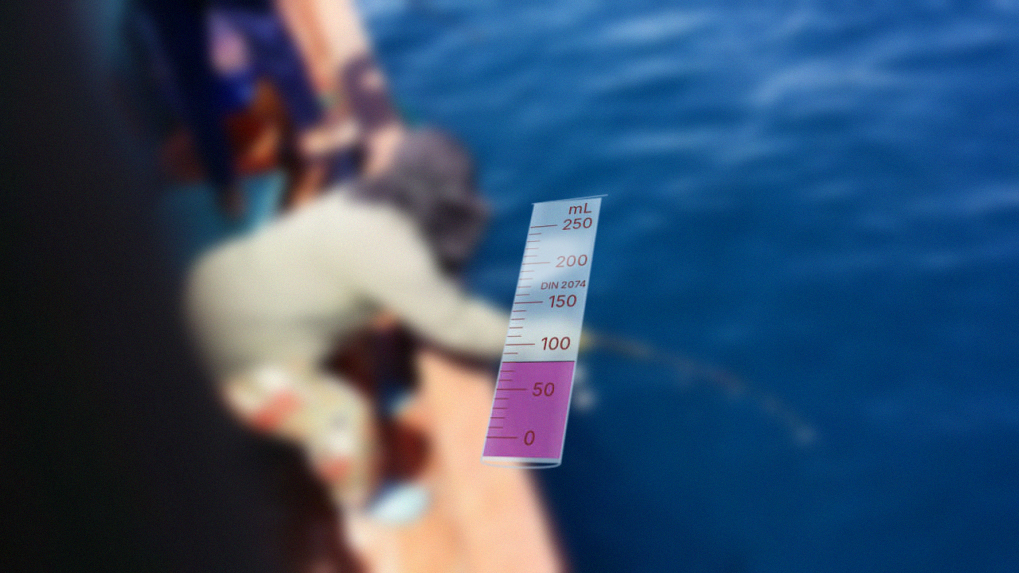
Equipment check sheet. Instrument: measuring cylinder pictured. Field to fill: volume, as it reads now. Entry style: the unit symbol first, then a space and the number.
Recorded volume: mL 80
